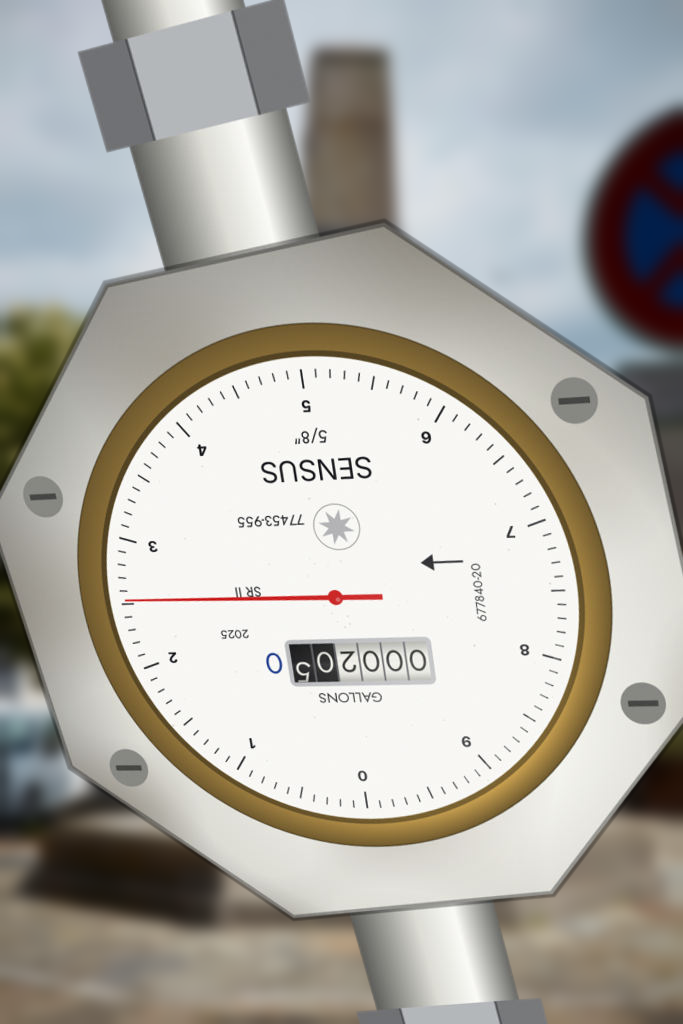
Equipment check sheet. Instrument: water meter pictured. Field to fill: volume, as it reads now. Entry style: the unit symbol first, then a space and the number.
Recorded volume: gal 2052.5
